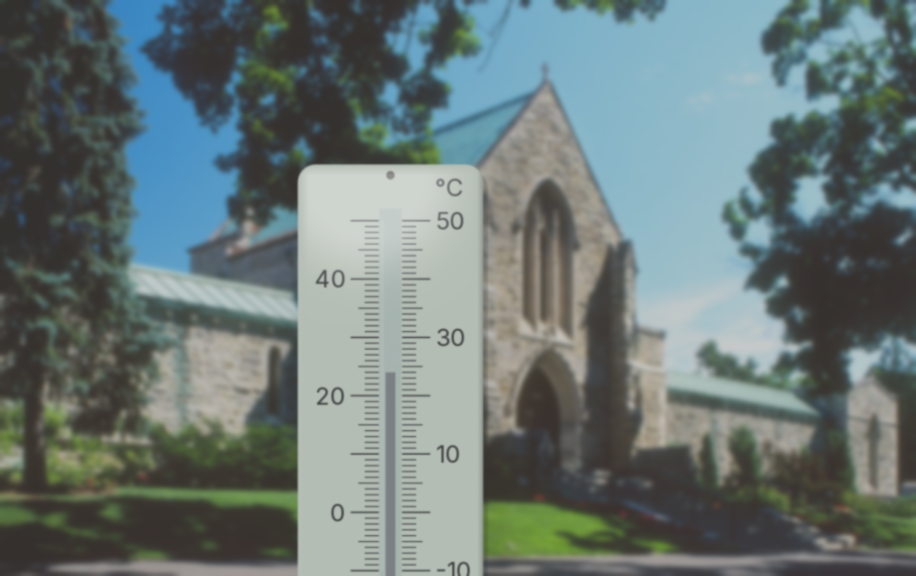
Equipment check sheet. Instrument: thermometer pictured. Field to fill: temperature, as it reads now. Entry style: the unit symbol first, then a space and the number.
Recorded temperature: °C 24
